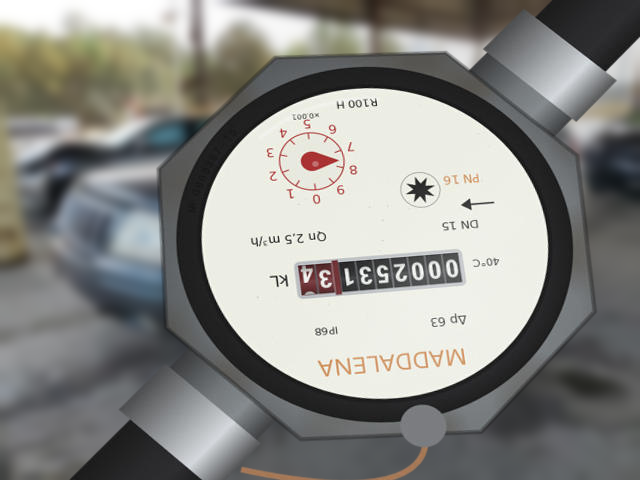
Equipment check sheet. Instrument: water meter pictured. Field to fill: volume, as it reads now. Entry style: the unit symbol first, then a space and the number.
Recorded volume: kL 2531.337
